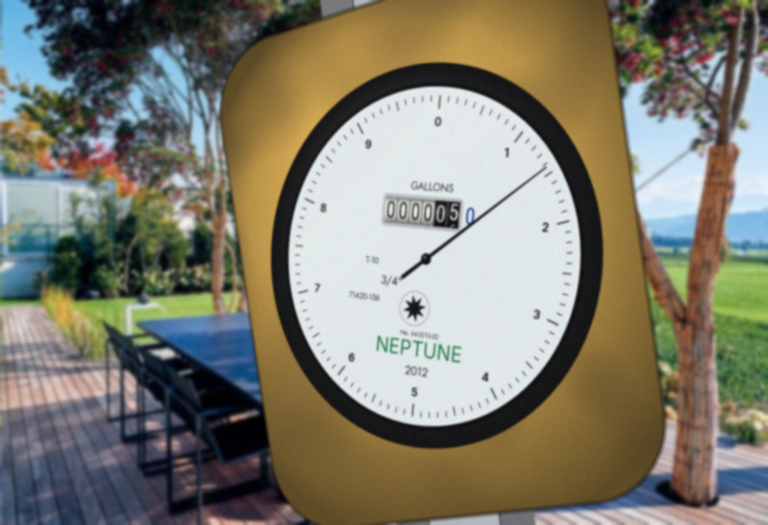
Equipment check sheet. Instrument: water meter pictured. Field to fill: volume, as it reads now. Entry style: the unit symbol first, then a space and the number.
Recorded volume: gal 51.4
